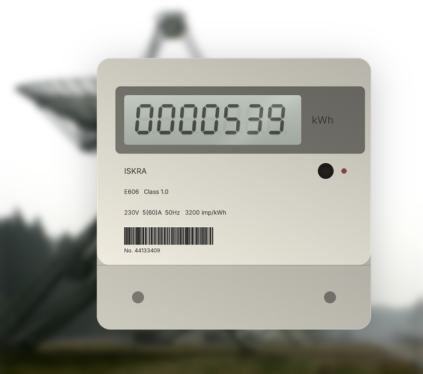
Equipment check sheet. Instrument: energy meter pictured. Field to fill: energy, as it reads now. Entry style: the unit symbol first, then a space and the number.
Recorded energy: kWh 539
